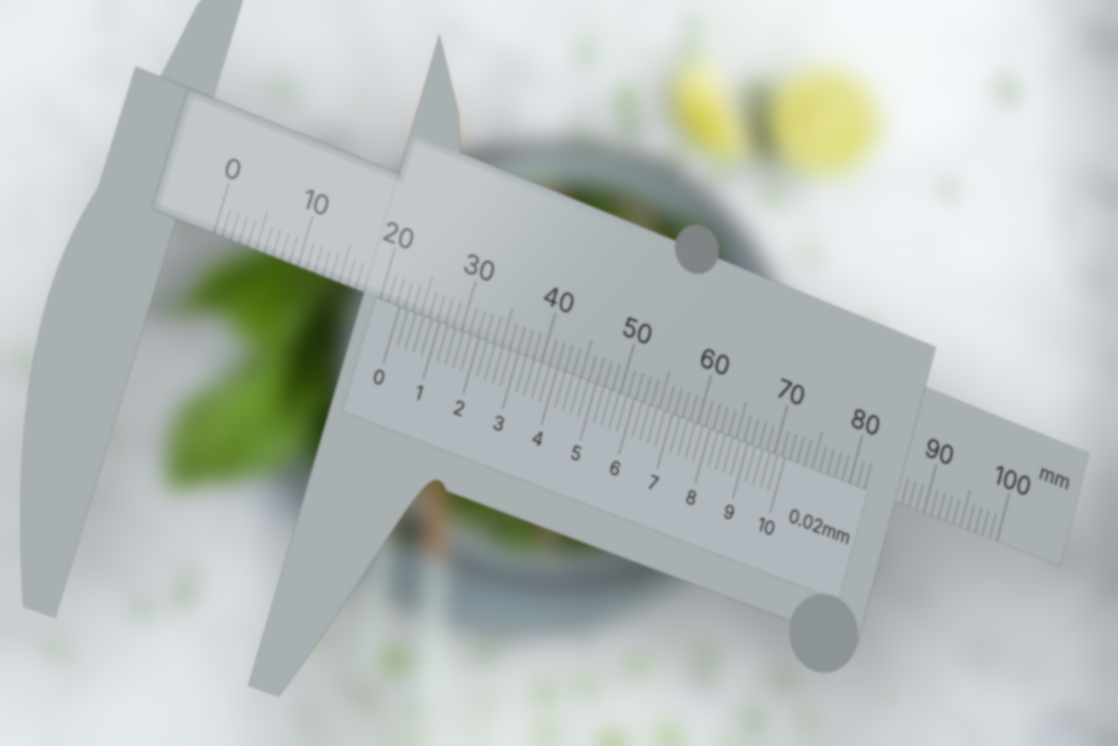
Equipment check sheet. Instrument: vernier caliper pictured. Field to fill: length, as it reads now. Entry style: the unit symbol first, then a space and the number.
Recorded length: mm 22.4
